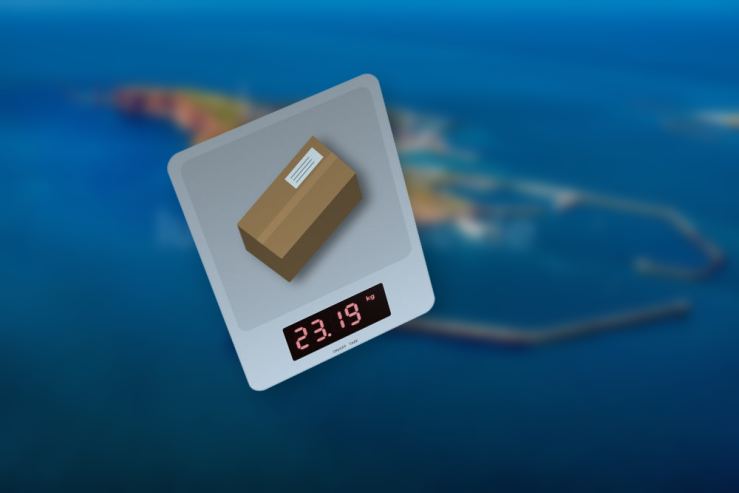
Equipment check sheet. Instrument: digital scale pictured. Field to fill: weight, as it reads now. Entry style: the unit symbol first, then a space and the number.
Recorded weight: kg 23.19
